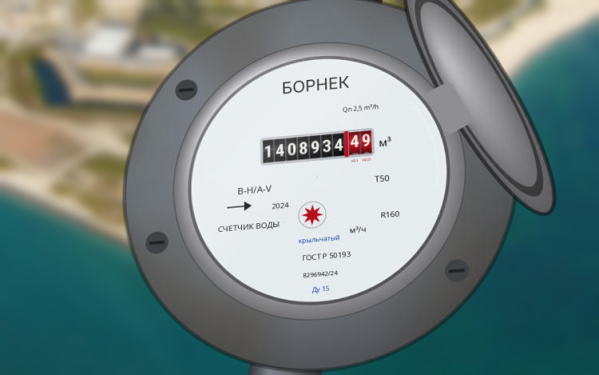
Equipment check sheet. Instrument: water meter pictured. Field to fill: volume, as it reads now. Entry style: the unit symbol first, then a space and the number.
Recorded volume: m³ 1408934.49
